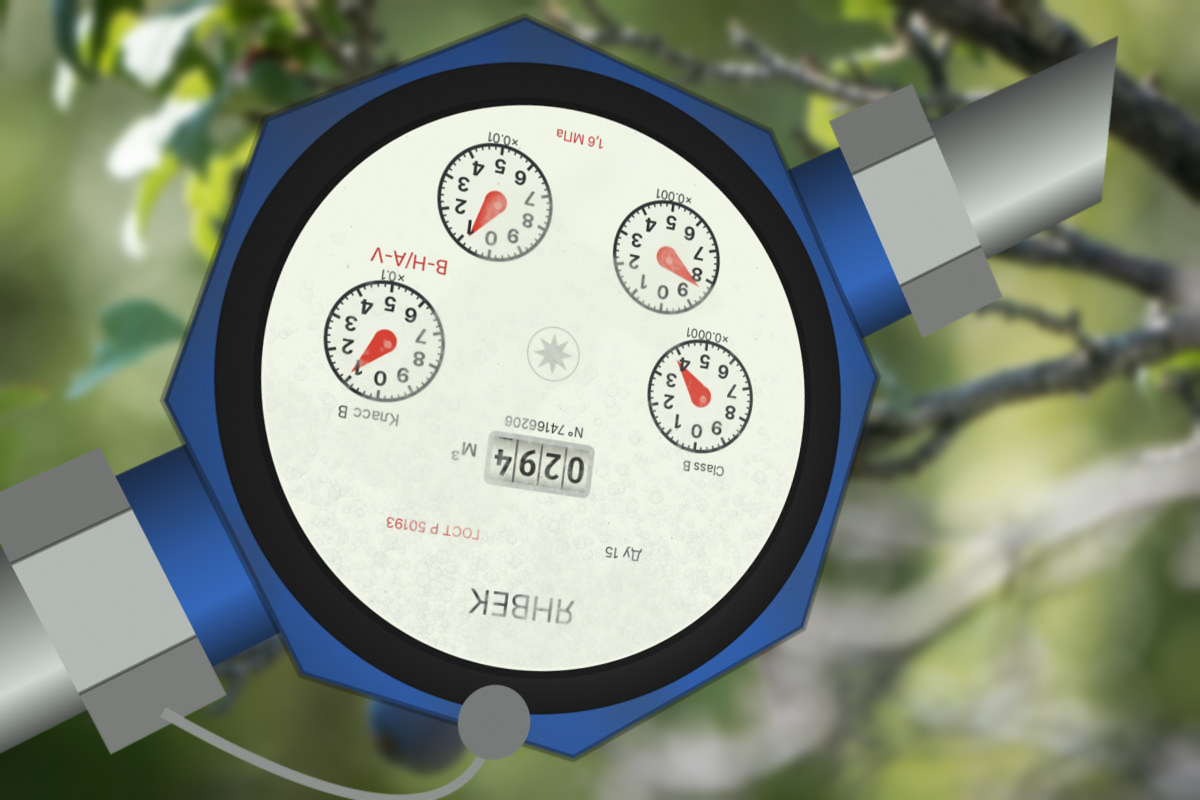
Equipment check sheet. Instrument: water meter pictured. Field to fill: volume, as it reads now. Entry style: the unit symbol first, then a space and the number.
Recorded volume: m³ 294.1083
